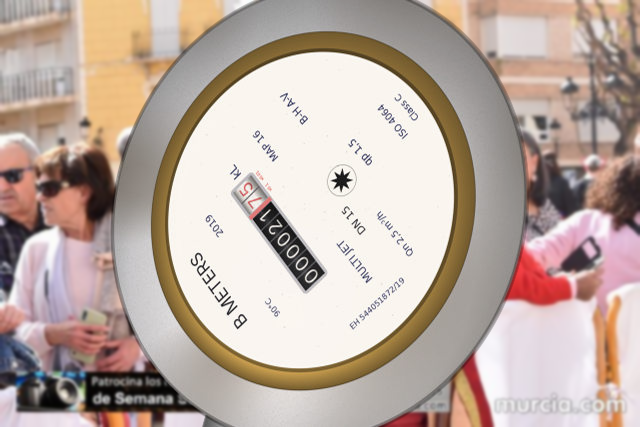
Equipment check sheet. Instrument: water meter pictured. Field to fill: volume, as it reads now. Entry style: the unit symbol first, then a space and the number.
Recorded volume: kL 21.75
